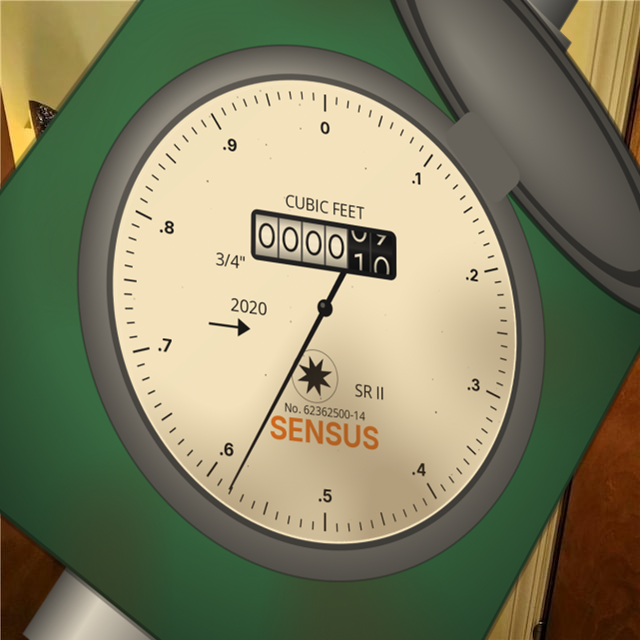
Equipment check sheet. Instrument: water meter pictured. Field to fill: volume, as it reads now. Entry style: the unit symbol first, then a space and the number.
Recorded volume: ft³ 9.58
